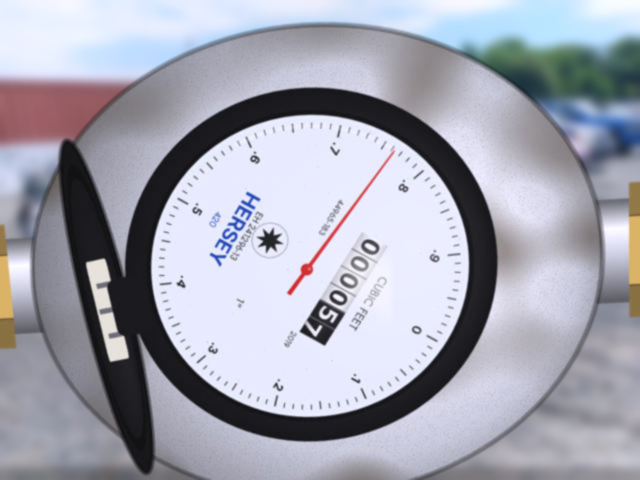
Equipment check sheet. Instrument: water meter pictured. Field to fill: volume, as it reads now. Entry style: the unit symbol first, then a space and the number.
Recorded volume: ft³ 56.76
